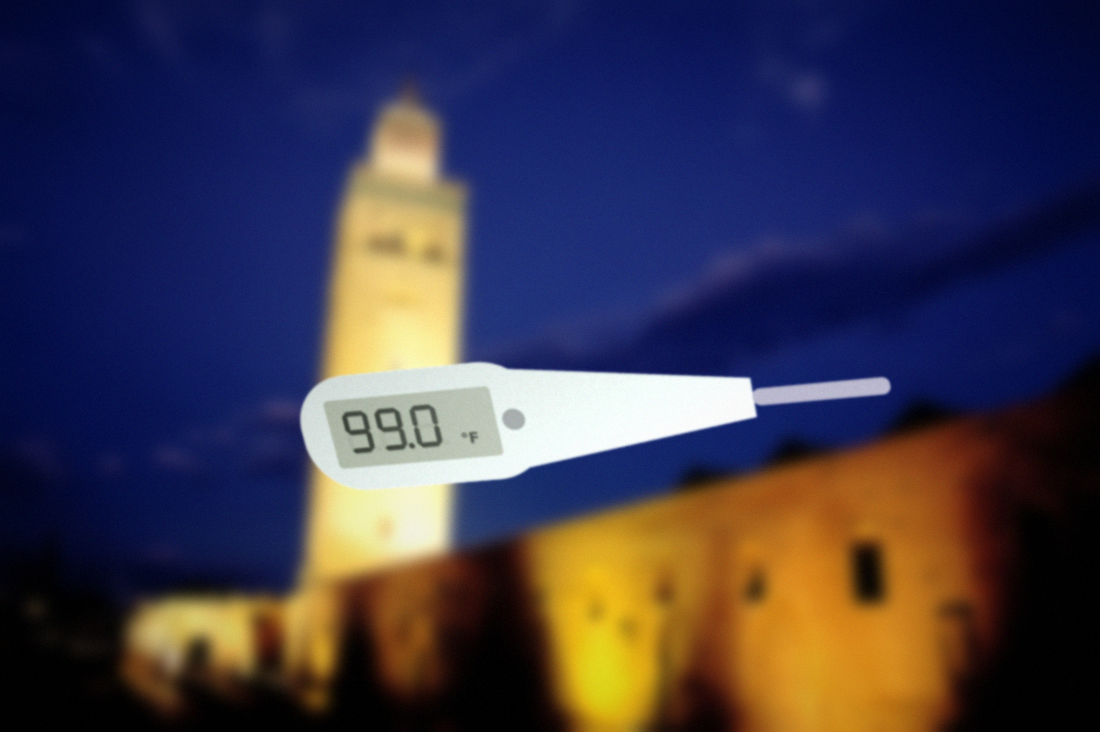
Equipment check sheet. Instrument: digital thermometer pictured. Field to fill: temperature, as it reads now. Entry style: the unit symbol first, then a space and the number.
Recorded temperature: °F 99.0
